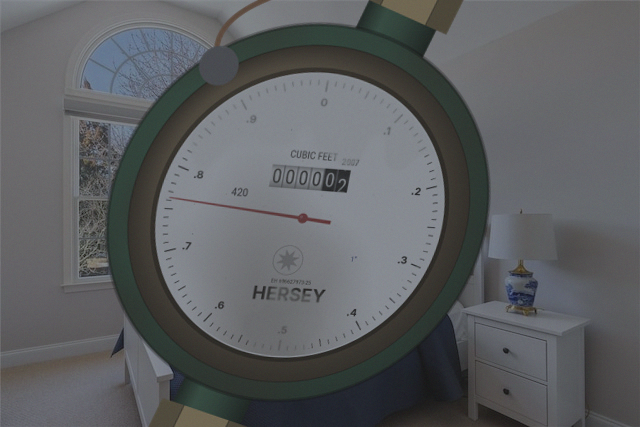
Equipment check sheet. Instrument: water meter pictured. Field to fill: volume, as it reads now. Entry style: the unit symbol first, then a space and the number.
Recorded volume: ft³ 1.76
